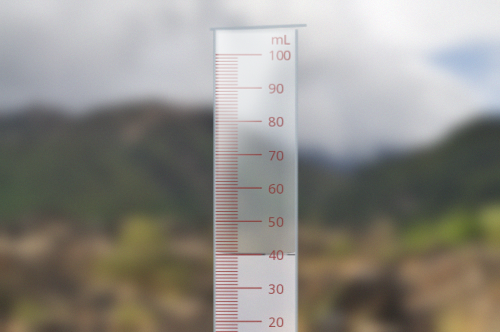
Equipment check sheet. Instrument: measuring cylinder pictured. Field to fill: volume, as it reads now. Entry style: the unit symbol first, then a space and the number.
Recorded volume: mL 40
